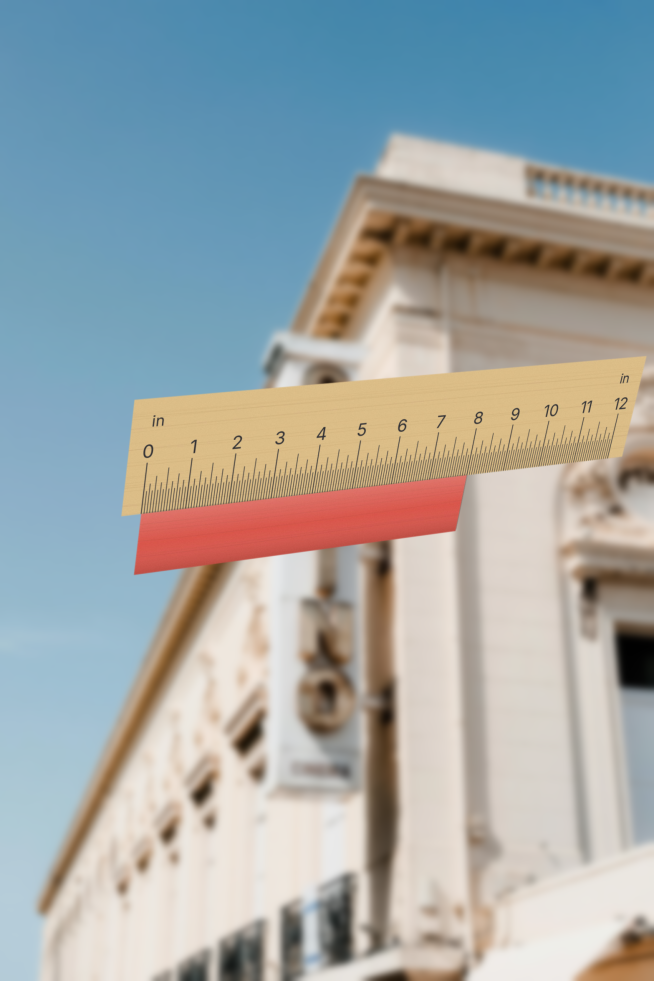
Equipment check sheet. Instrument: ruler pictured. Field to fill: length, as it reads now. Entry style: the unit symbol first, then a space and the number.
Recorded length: in 8
